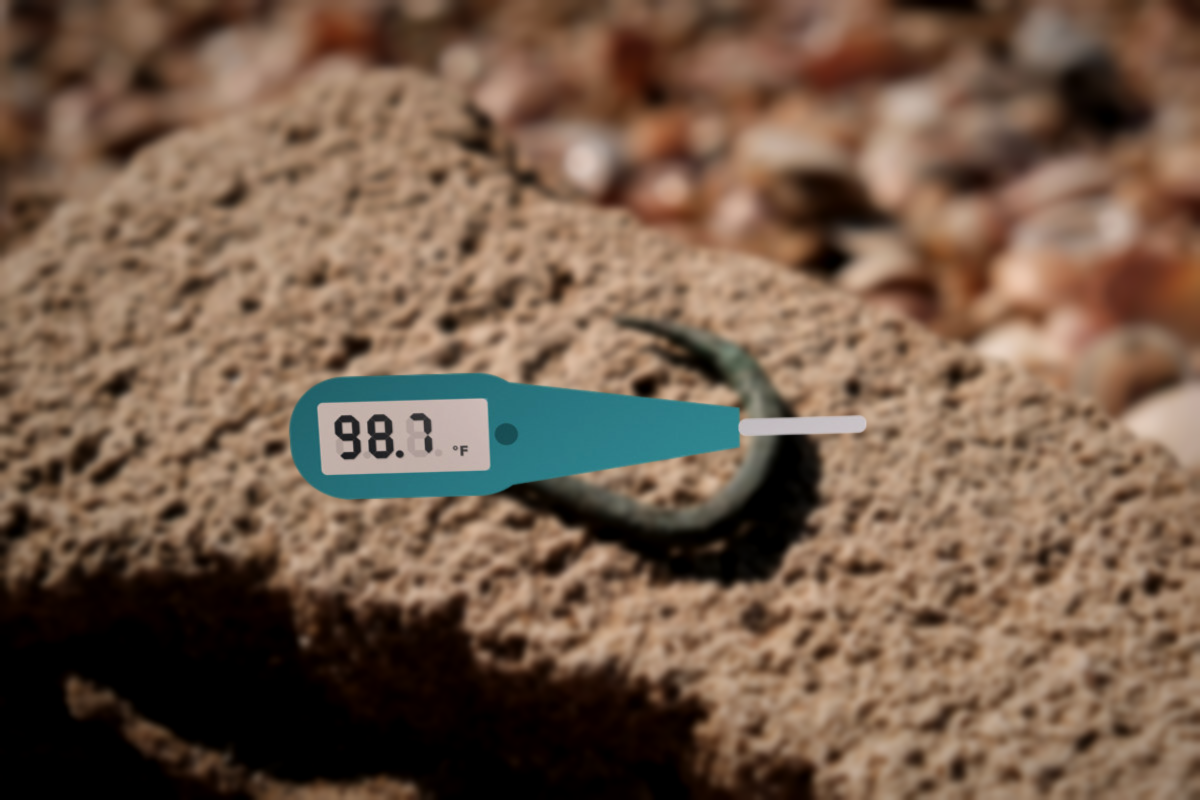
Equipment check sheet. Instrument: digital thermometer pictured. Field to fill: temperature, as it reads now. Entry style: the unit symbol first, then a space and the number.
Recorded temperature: °F 98.7
